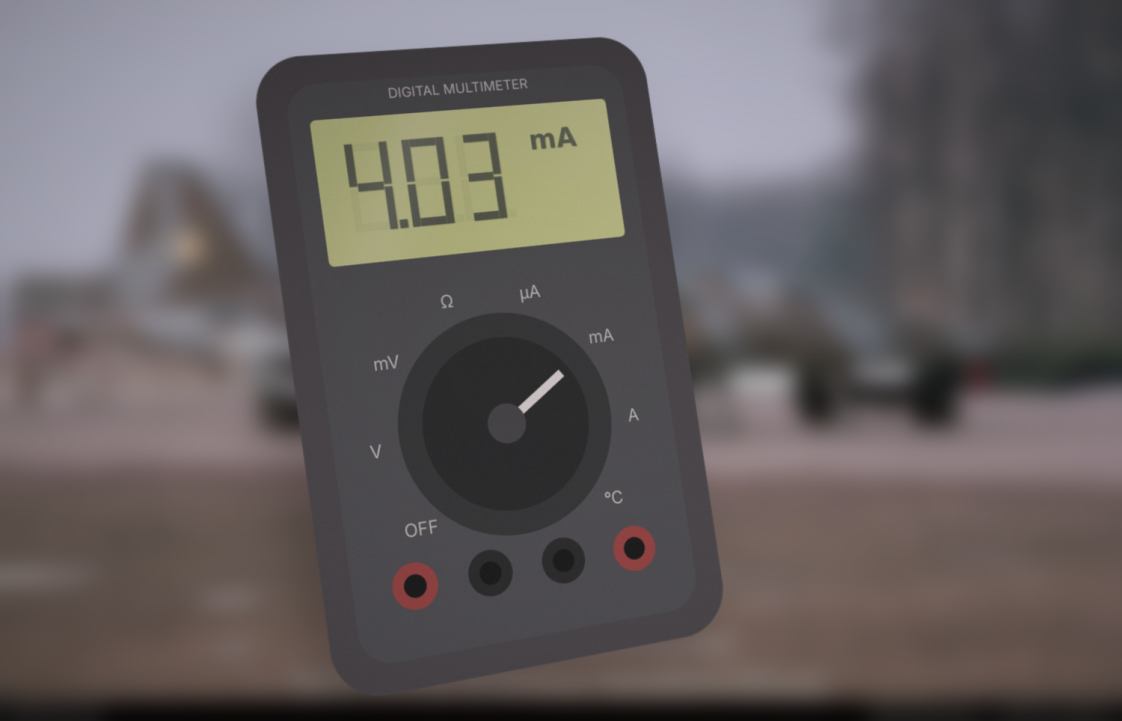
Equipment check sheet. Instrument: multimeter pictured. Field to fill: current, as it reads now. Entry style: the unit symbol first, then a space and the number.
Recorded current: mA 4.03
